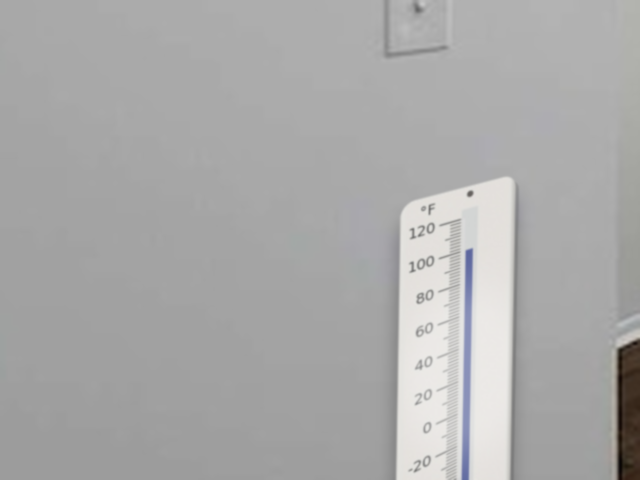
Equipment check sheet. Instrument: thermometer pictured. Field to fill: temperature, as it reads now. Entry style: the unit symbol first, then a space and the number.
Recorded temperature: °F 100
